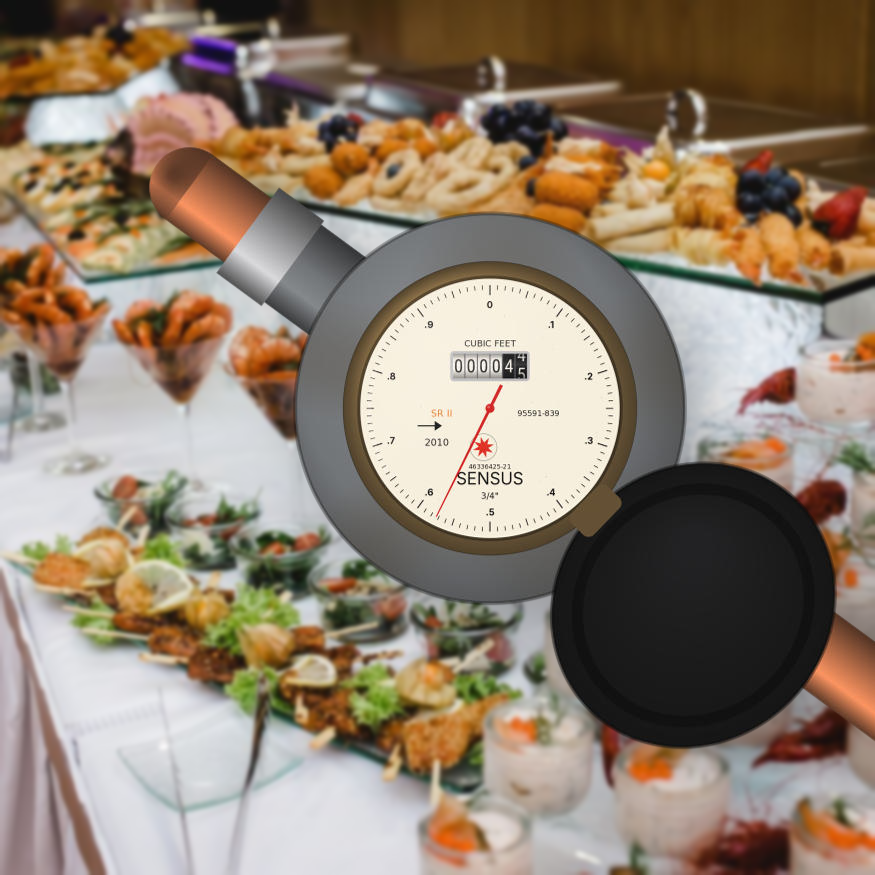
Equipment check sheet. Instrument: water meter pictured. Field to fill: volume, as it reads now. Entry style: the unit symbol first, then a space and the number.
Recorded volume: ft³ 44.57
